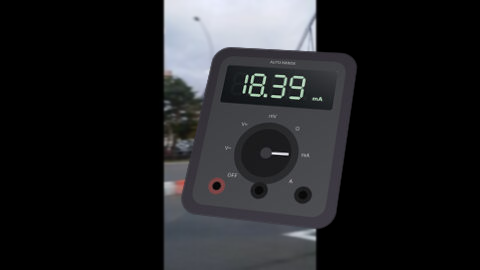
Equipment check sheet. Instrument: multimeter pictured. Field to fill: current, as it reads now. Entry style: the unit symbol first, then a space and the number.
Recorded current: mA 18.39
